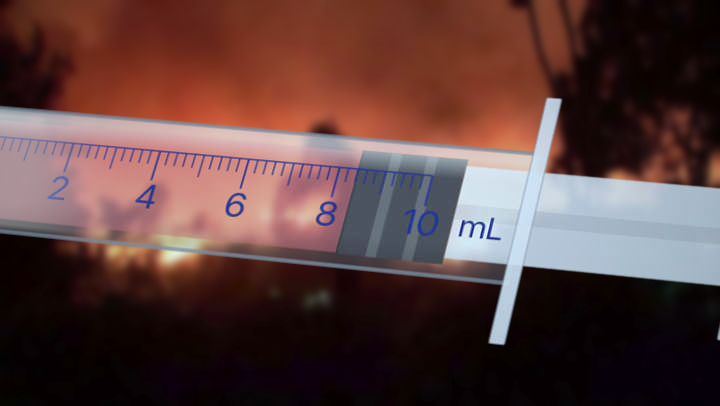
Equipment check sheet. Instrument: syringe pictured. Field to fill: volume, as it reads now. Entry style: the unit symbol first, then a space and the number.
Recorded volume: mL 8.4
